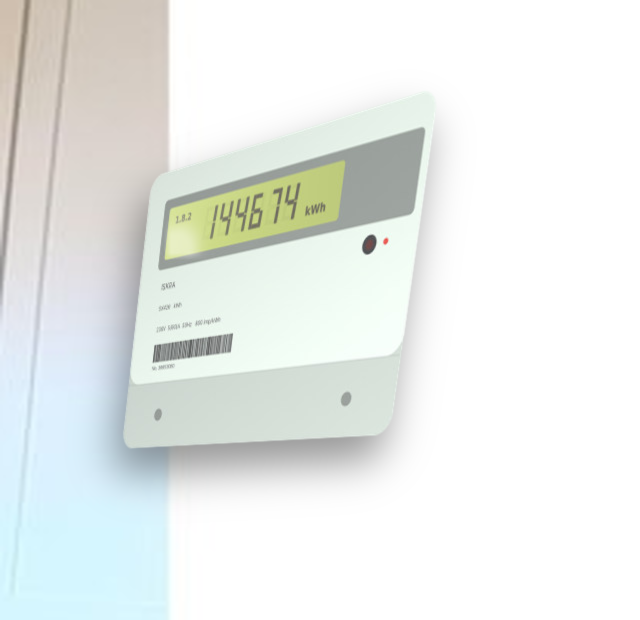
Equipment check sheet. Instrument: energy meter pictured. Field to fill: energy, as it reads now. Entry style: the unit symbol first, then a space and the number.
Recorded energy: kWh 144674
